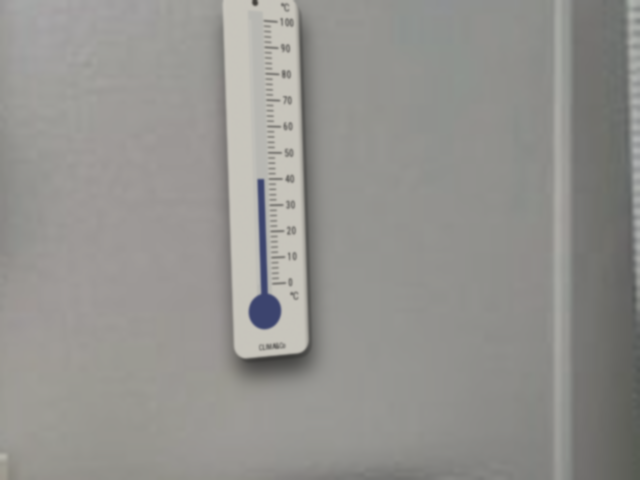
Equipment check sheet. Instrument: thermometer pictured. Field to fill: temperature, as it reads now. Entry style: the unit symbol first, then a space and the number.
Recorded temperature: °C 40
